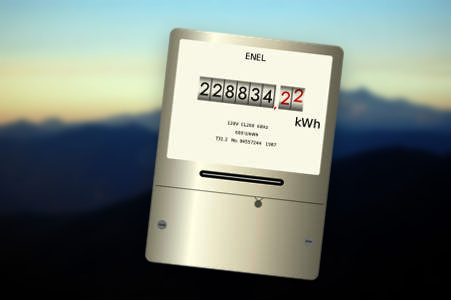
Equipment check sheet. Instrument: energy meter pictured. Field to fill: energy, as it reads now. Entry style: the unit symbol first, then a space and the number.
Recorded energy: kWh 228834.22
